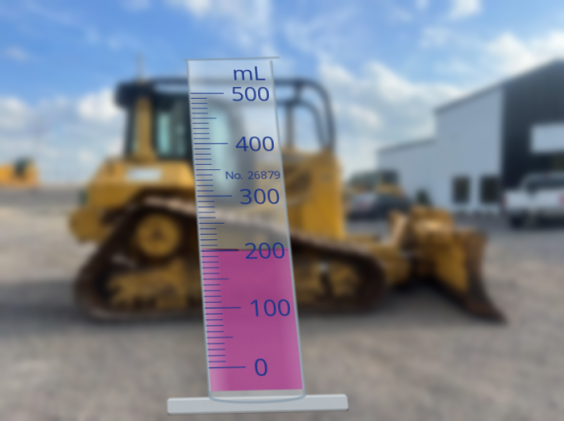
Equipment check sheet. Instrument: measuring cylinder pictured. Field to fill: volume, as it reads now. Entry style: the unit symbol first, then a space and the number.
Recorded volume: mL 200
